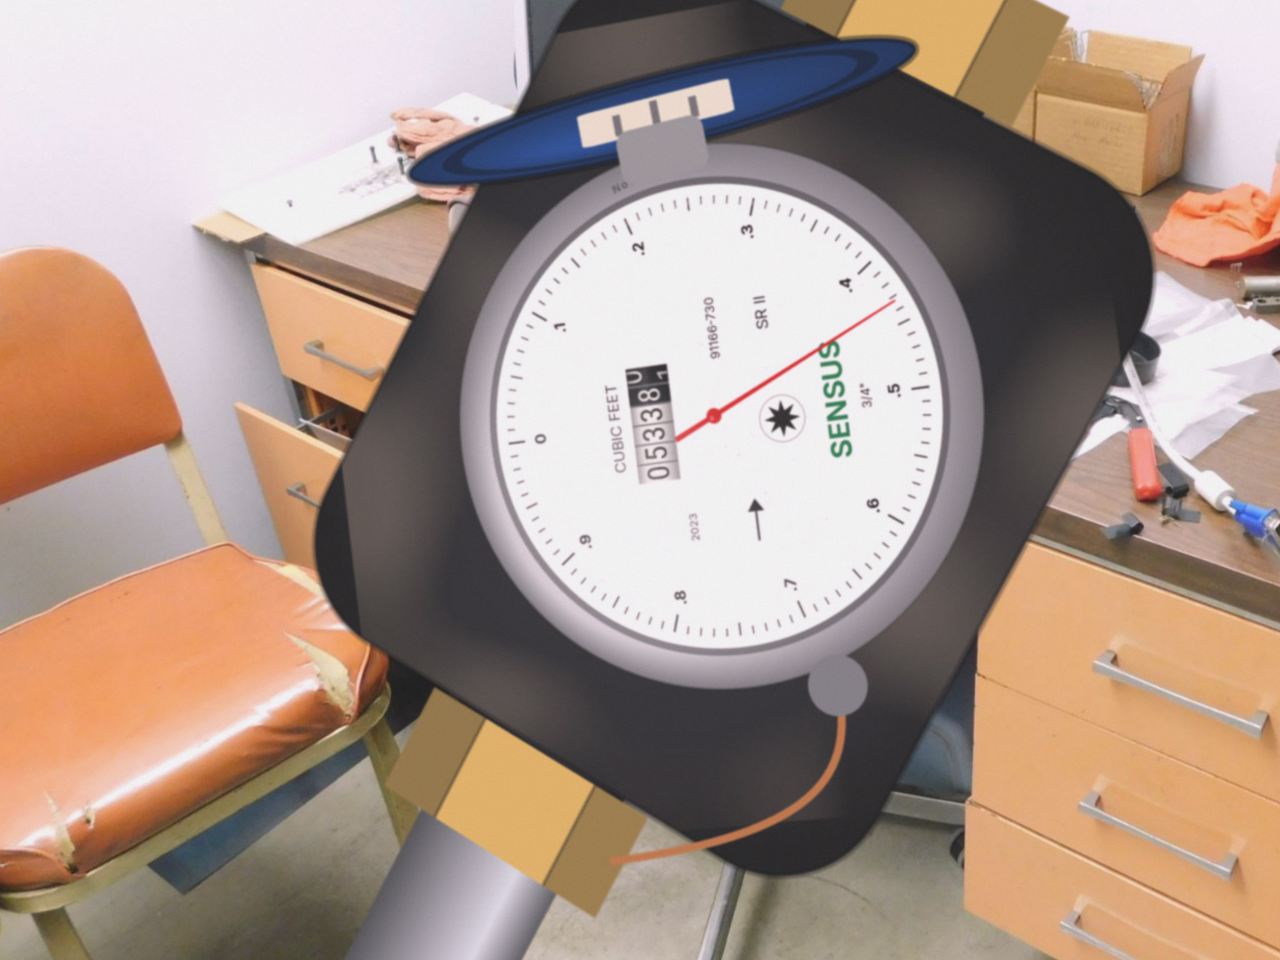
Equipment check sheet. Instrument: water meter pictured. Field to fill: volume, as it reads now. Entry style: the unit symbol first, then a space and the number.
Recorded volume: ft³ 53380.43
